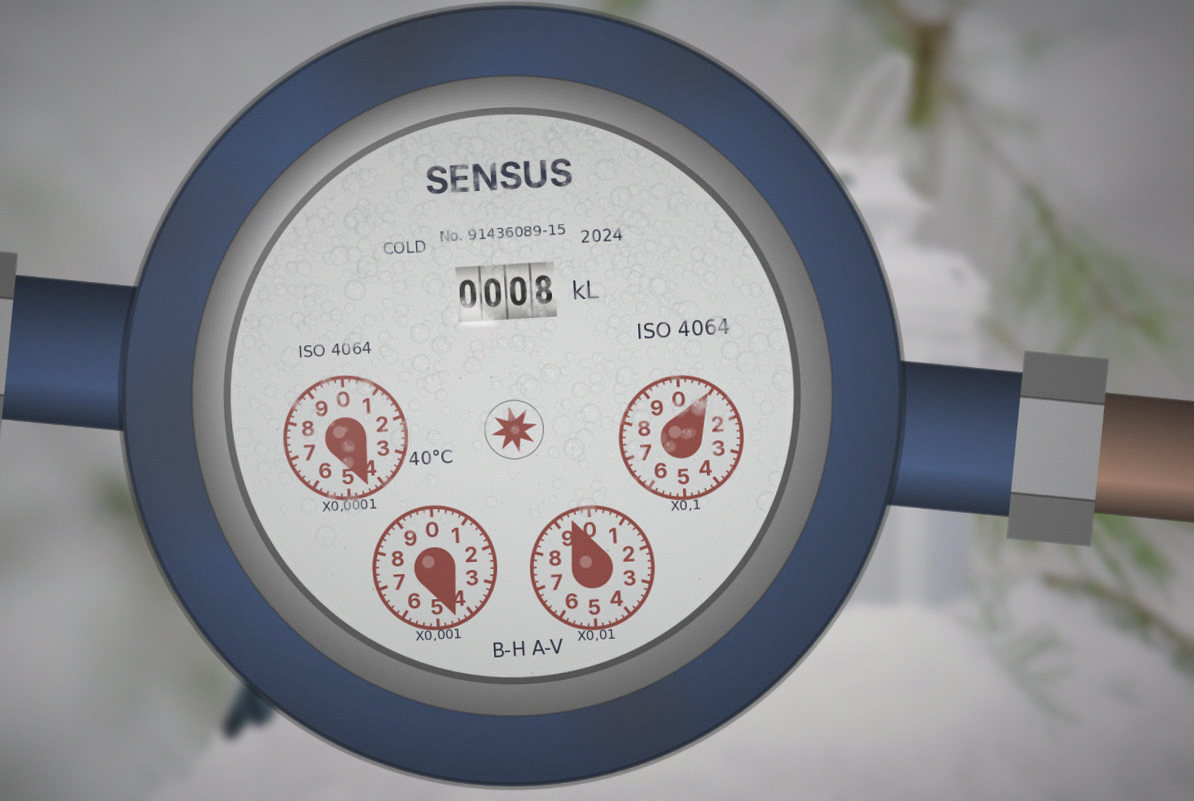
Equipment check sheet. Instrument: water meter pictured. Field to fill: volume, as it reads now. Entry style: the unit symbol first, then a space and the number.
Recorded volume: kL 8.0944
